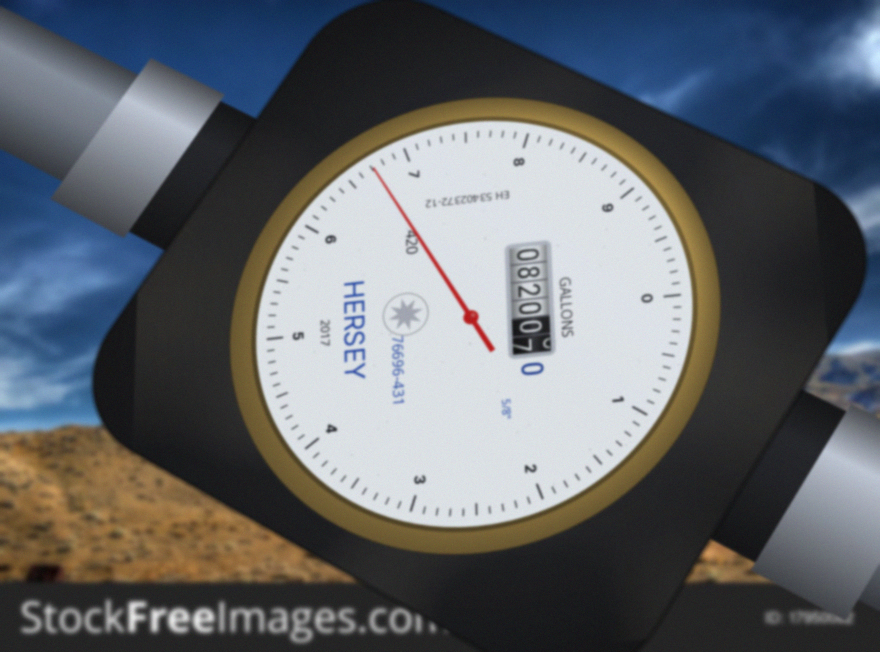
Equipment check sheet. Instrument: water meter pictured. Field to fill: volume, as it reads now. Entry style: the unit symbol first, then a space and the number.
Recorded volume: gal 820066.7
